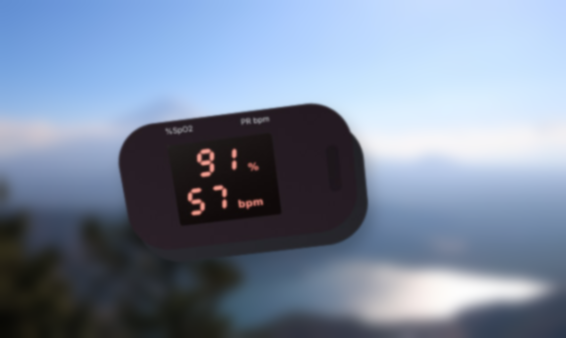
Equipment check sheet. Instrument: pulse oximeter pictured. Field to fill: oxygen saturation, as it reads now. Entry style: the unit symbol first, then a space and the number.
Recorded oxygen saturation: % 91
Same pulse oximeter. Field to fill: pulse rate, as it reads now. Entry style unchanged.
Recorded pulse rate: bpm 57
